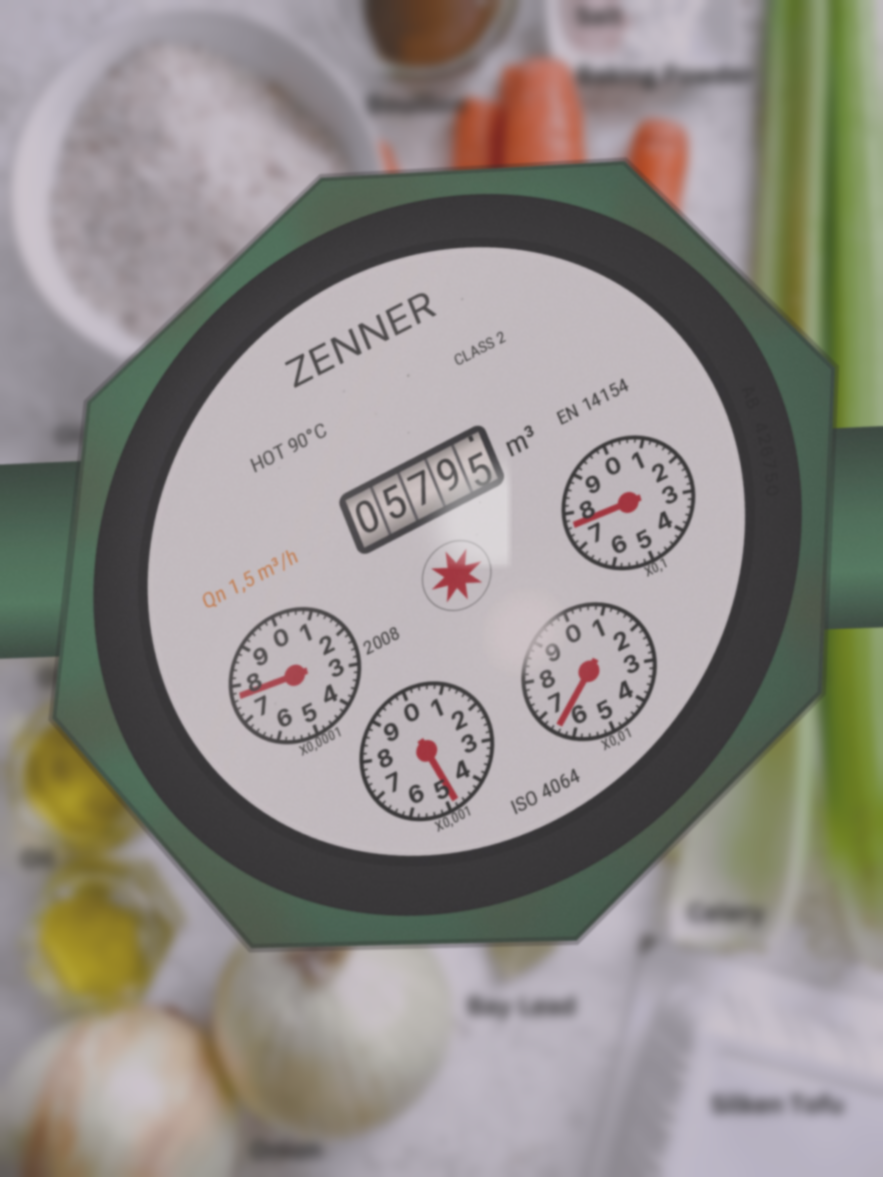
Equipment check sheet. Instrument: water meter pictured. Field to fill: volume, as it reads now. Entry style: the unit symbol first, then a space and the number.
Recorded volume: m³ 5794.7647
